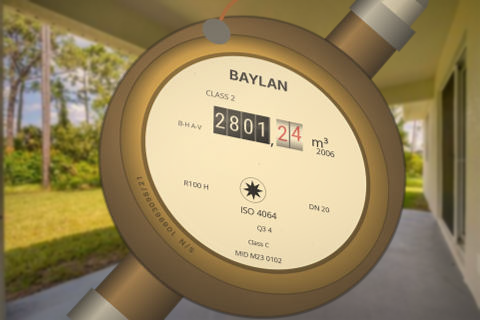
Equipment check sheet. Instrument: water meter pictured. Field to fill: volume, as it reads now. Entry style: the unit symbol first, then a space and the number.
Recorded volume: m³ 2801.24
